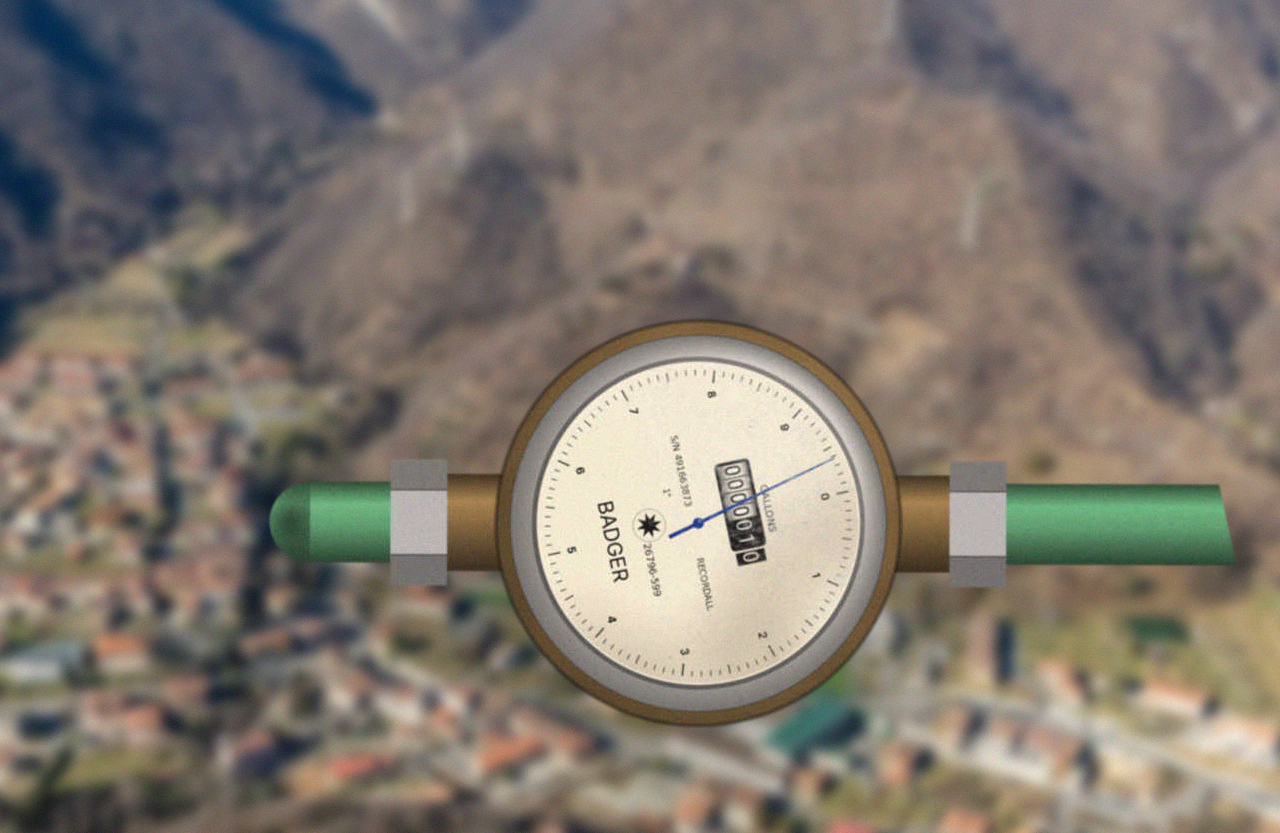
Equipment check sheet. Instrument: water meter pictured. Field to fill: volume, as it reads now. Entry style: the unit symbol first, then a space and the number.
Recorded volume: gal 9.6
